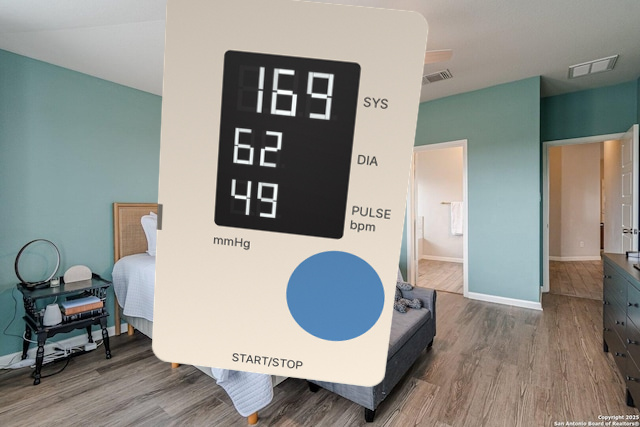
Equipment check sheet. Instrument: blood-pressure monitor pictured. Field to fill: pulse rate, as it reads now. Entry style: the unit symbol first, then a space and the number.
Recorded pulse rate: bpm 49
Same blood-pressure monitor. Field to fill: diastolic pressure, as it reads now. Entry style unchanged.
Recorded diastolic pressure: mmHg 62
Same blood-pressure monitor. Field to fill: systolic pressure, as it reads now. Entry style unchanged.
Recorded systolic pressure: mmHg 169
